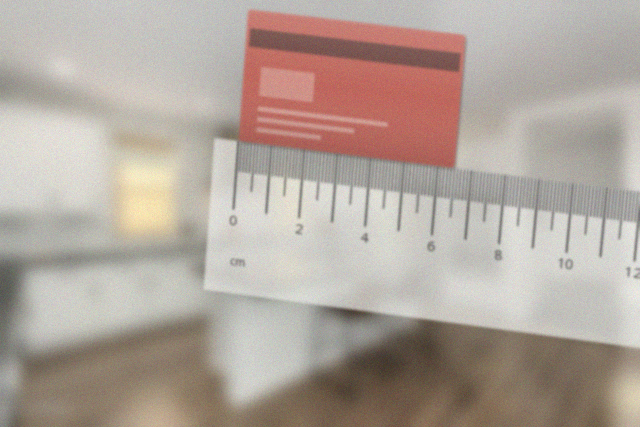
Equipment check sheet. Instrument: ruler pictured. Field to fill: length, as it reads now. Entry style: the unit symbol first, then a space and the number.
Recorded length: cm 6.5
